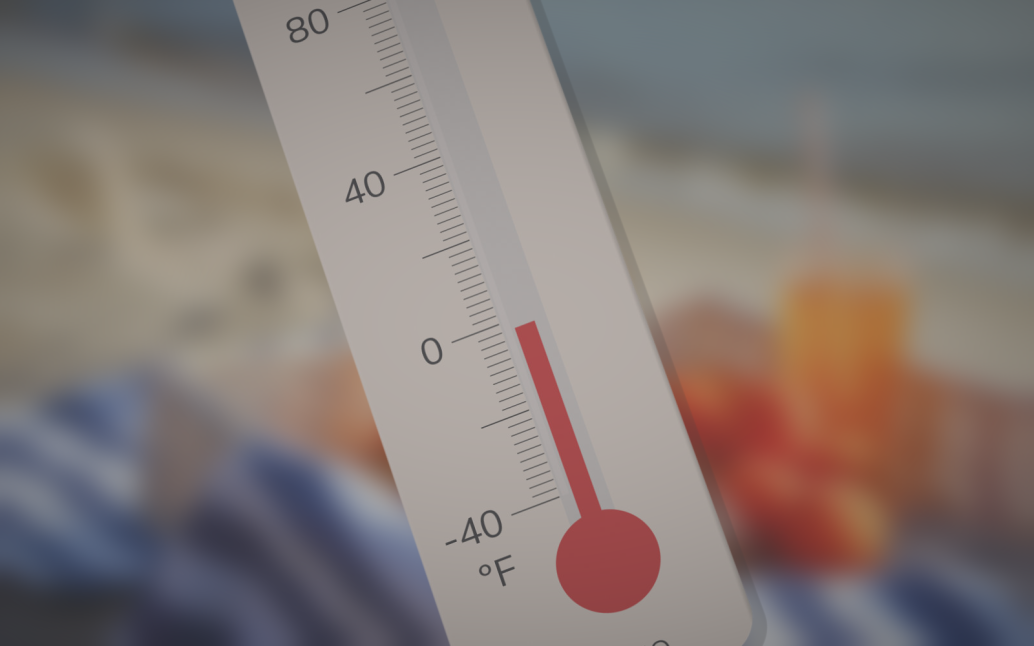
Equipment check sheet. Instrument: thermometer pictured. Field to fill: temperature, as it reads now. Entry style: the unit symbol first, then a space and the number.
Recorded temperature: °F -2
